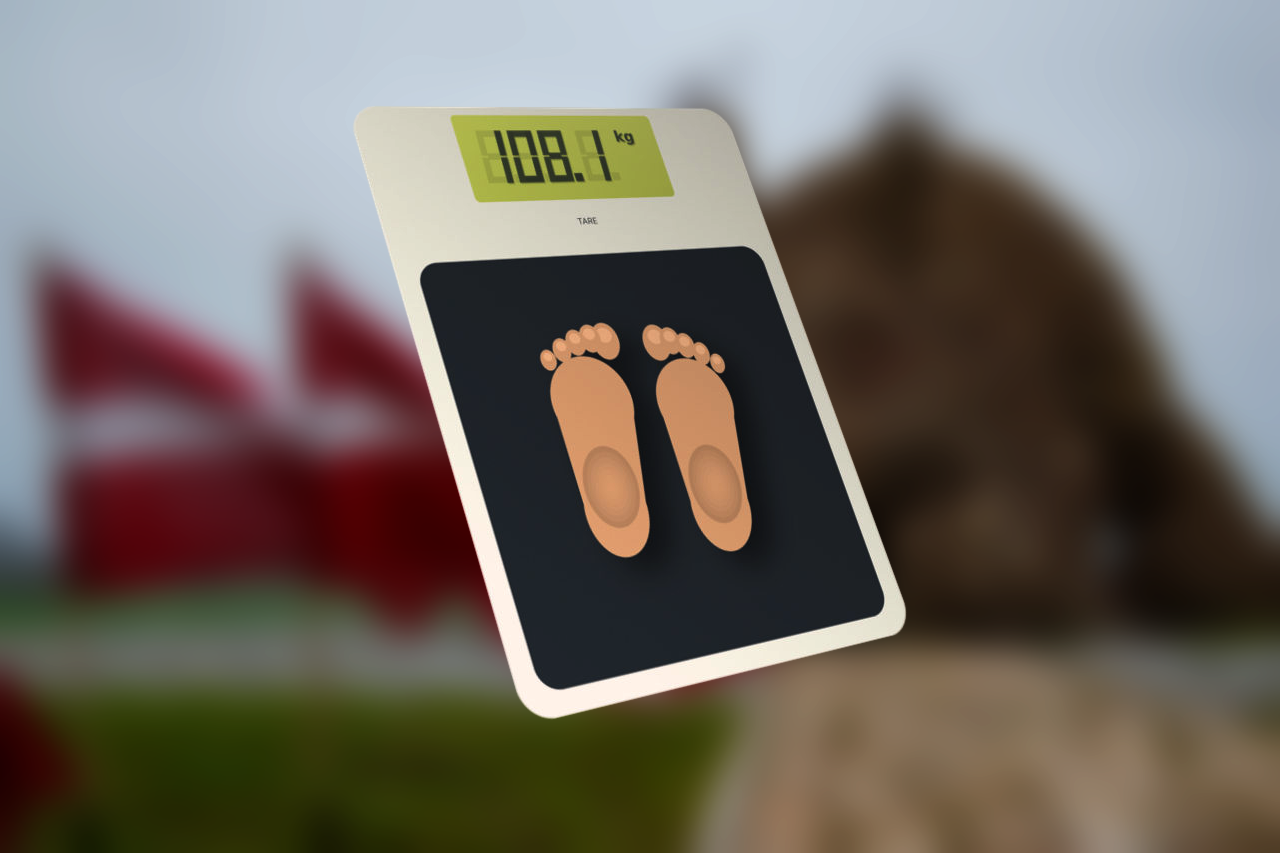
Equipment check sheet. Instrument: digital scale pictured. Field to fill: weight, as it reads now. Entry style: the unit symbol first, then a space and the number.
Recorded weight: kg 108.1
